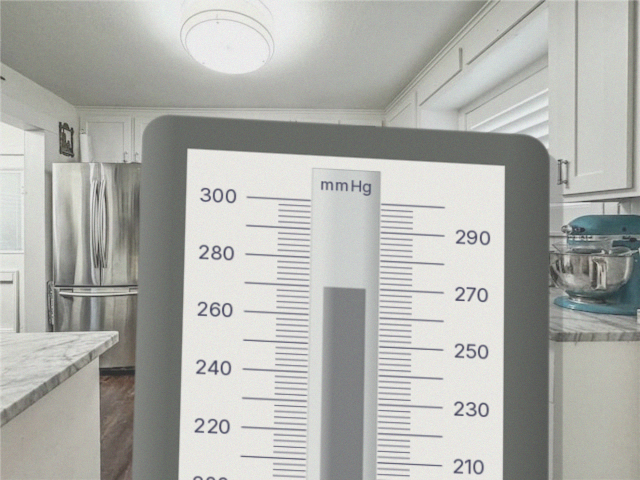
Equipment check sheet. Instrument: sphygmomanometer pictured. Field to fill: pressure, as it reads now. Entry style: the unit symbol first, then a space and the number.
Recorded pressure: mmHg 270
